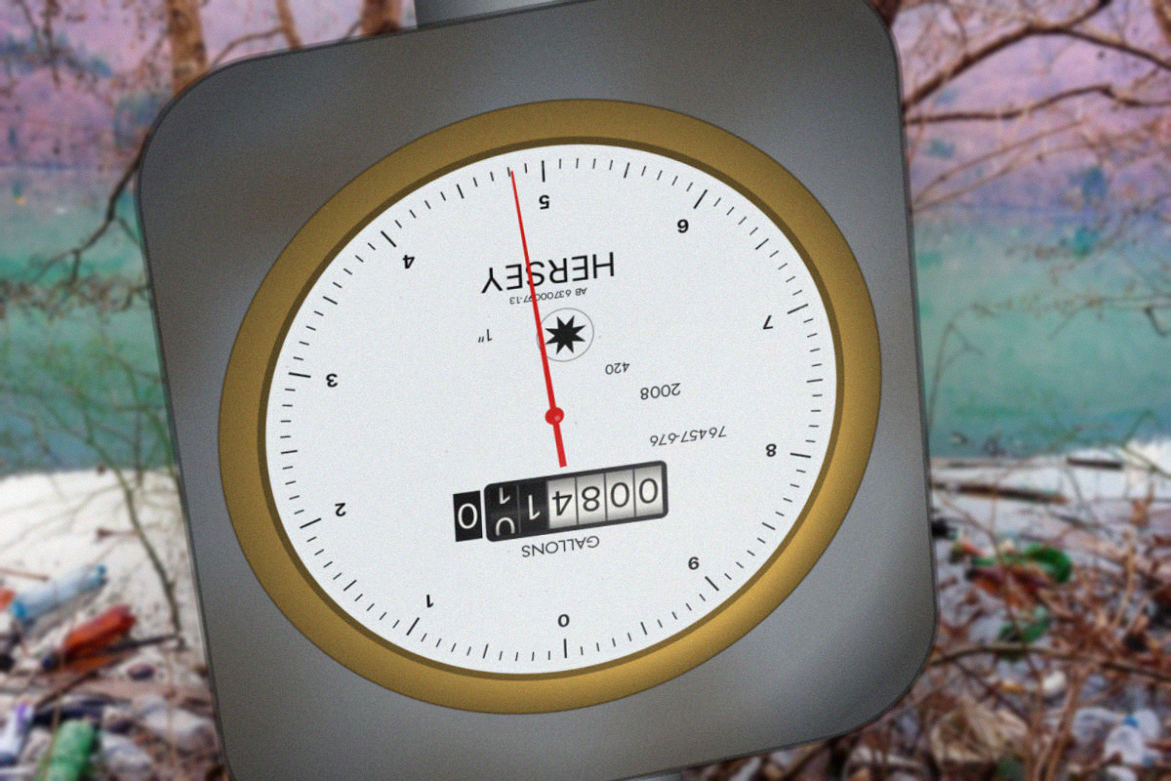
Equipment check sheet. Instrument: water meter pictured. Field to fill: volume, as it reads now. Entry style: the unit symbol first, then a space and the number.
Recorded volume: gal 84104.8
